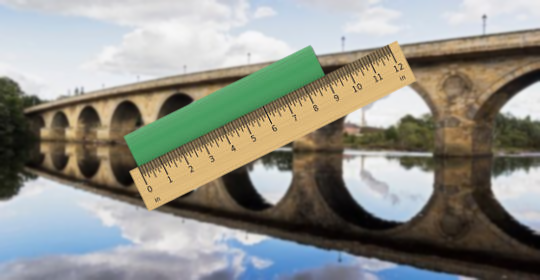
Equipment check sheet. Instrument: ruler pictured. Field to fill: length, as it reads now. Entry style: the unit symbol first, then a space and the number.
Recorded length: in 9
